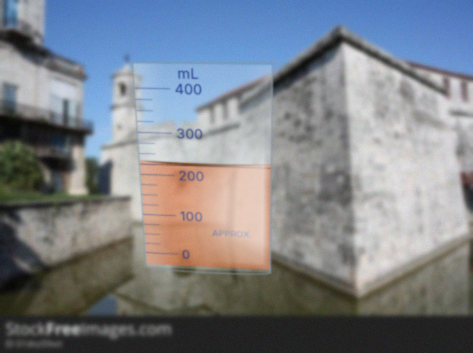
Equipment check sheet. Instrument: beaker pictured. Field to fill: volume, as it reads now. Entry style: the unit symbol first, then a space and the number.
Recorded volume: mL 225
